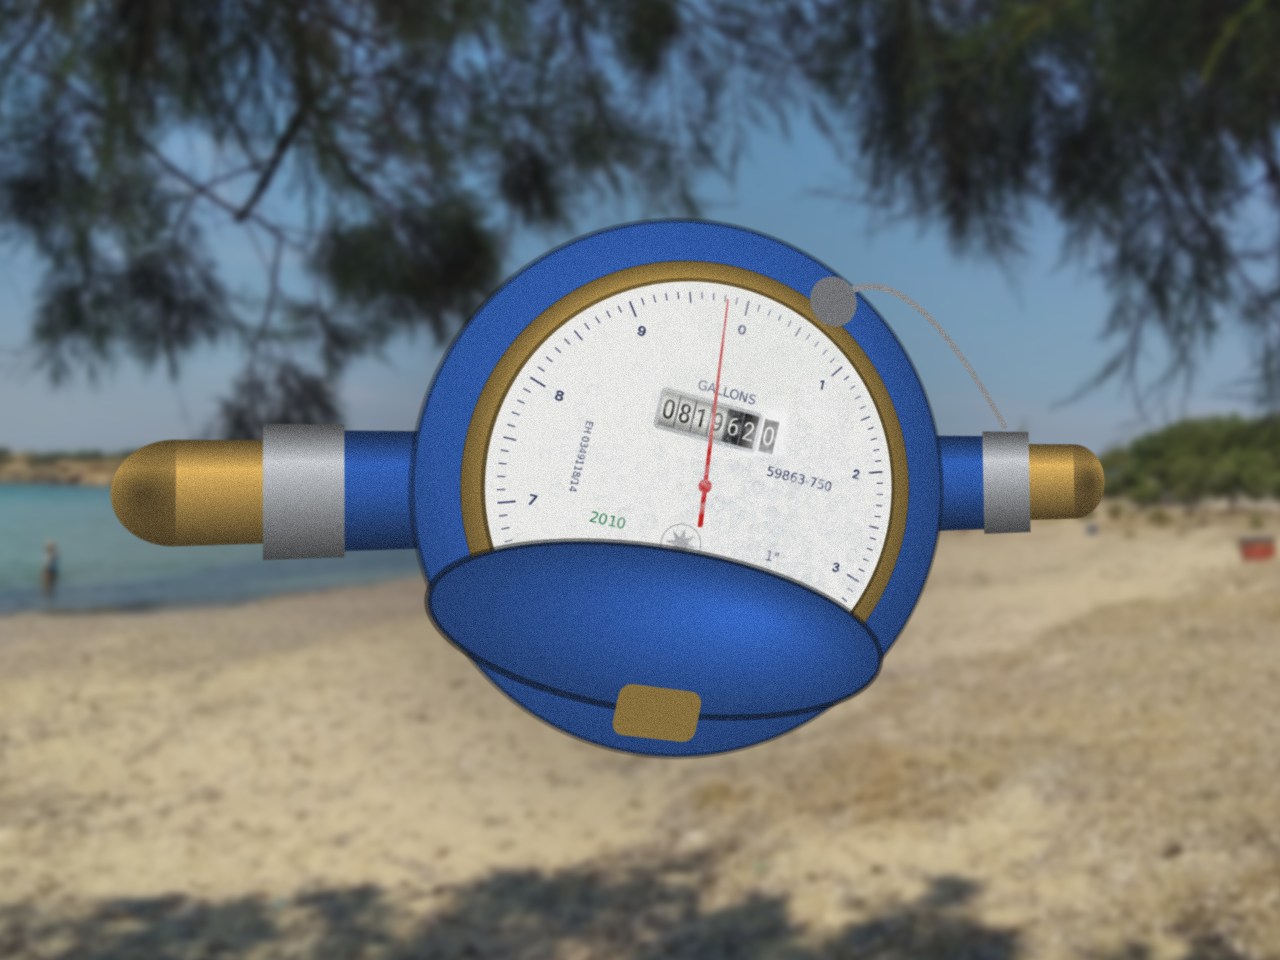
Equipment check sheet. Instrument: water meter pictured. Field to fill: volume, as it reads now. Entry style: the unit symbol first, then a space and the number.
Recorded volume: gal 819619.8
